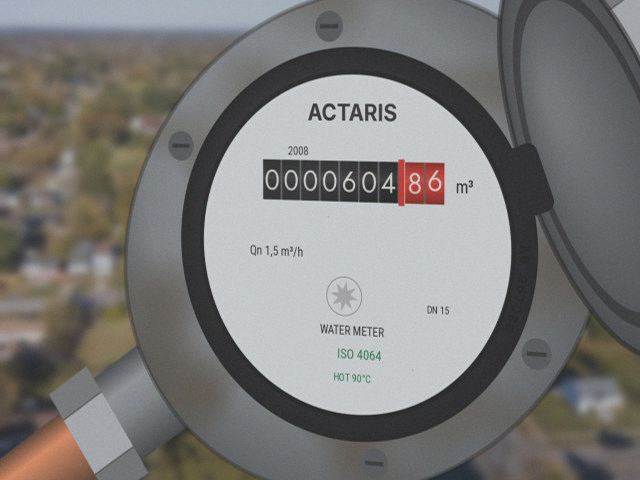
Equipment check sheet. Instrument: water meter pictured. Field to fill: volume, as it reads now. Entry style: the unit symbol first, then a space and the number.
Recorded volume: m³ 604.86
